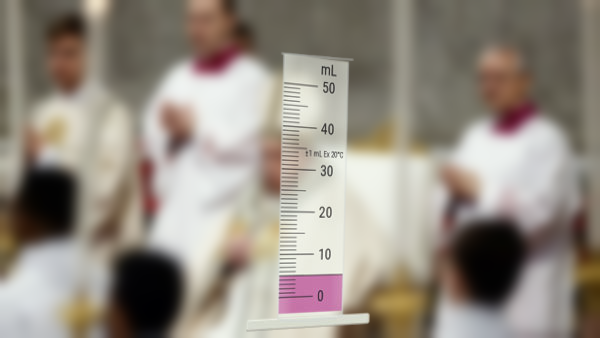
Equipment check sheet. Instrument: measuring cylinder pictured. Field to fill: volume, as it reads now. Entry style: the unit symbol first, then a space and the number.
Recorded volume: mL 5
